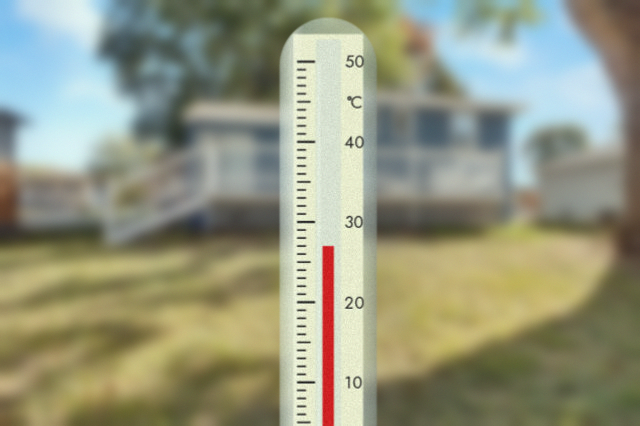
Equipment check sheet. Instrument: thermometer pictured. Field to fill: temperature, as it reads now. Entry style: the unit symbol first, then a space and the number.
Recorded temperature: °C 27
